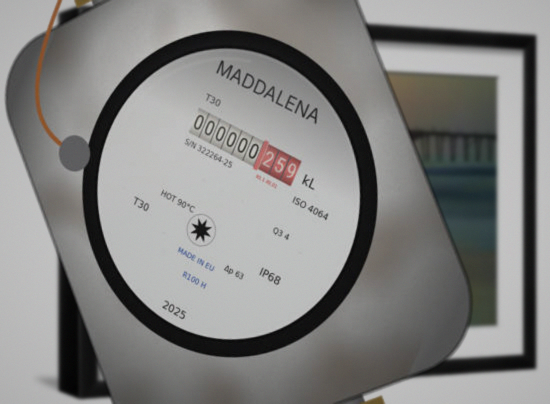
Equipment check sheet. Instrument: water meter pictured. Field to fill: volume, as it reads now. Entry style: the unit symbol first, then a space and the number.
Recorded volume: kL 0.259
